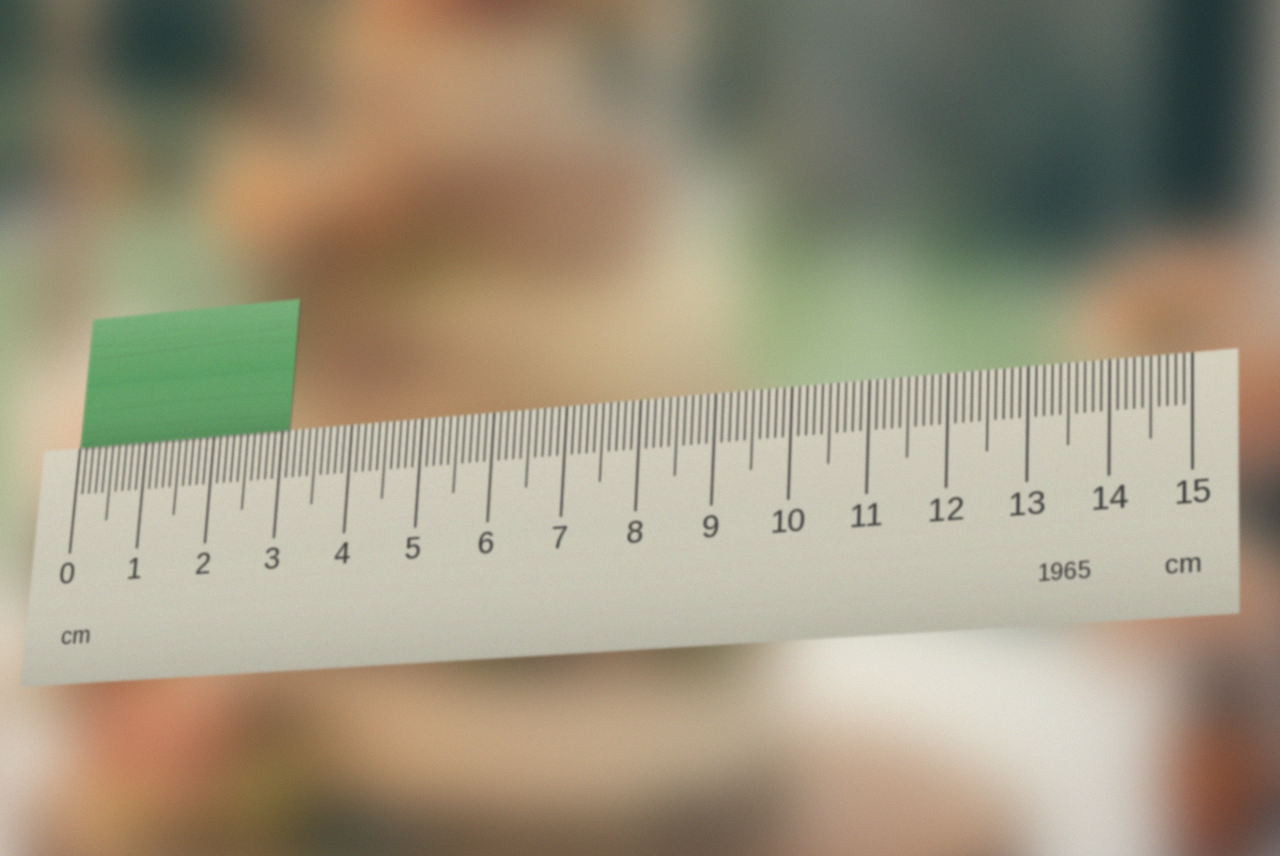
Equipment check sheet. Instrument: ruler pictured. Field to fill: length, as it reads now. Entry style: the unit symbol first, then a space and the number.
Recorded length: cm 3.1
